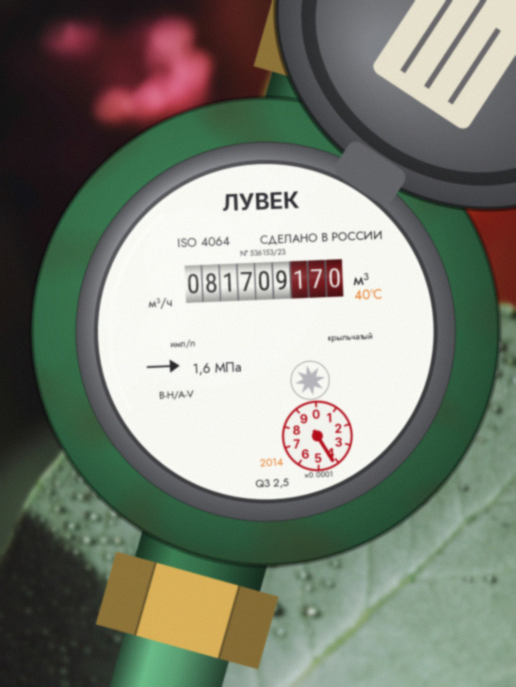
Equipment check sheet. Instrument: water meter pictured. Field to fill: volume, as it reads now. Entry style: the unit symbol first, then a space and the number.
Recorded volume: m³ 81709.1704
